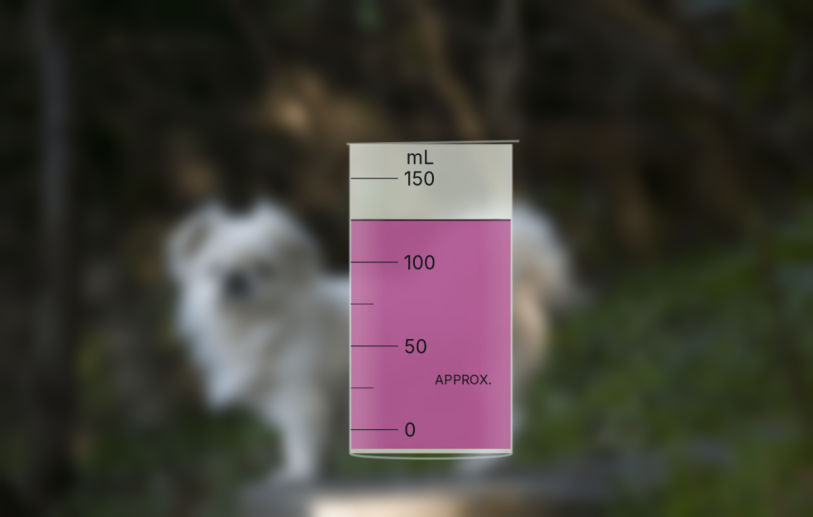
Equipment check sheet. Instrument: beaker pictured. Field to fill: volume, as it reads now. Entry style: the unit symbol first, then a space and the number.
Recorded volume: mL 125
